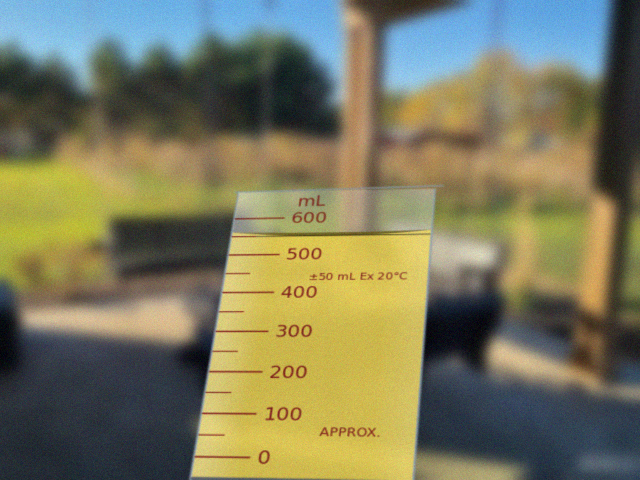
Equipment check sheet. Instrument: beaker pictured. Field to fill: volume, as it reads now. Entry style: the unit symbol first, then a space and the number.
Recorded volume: mL 550
